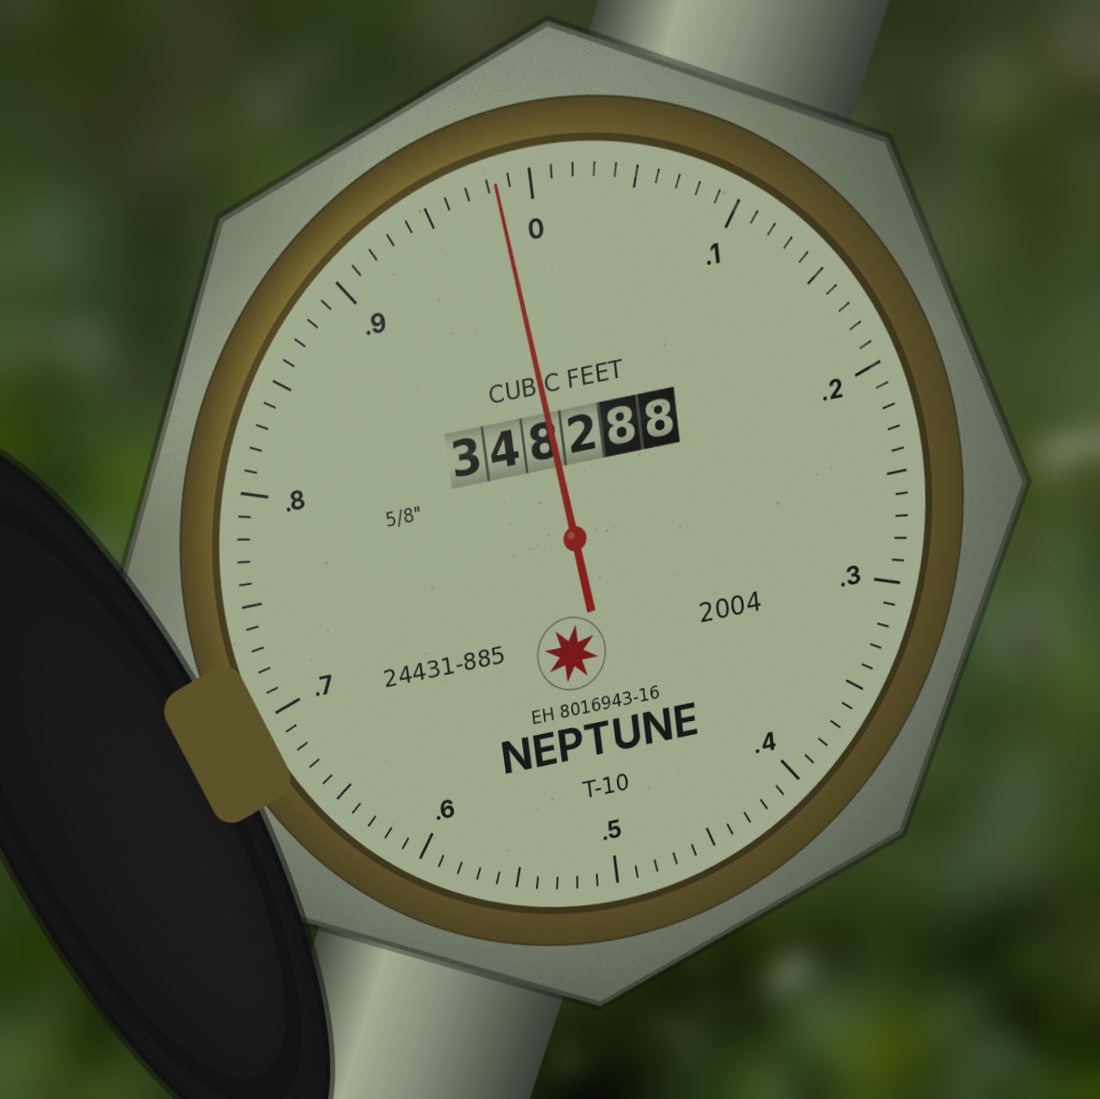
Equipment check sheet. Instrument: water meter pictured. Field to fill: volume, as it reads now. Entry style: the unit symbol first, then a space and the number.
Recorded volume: ft³ 348287.98
